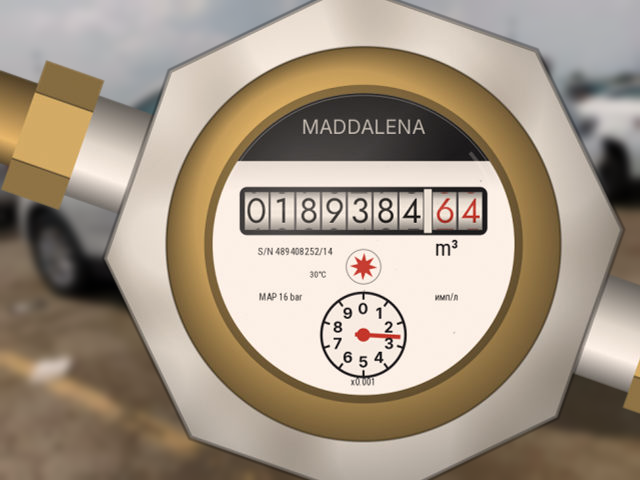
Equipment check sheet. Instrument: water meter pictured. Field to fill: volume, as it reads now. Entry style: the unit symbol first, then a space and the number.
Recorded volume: m³ 189384.642
